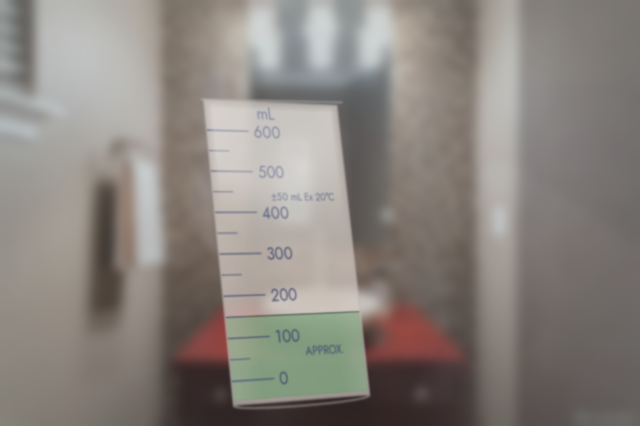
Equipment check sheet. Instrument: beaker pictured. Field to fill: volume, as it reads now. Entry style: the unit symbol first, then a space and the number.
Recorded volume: mL 150
